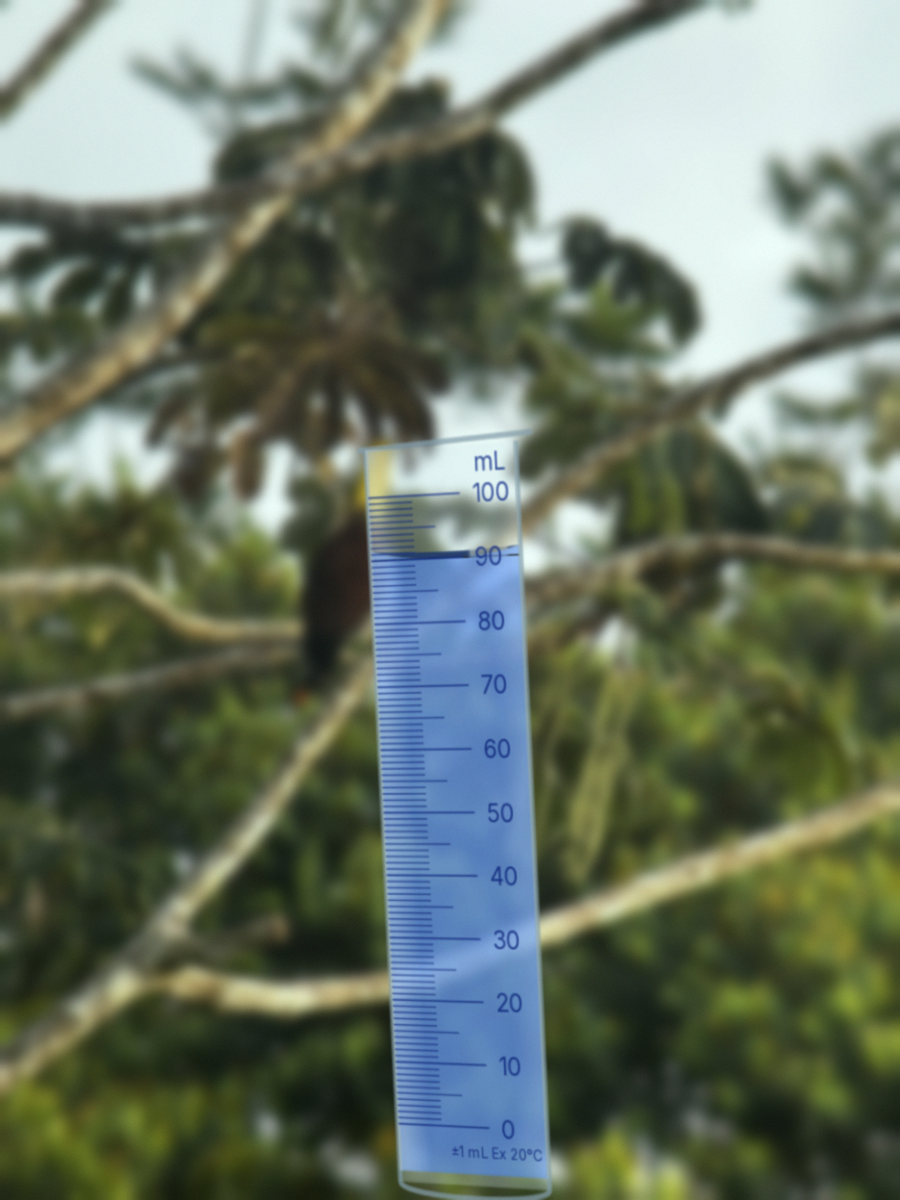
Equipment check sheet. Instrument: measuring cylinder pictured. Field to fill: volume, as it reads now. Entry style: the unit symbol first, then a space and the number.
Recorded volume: mL 90
